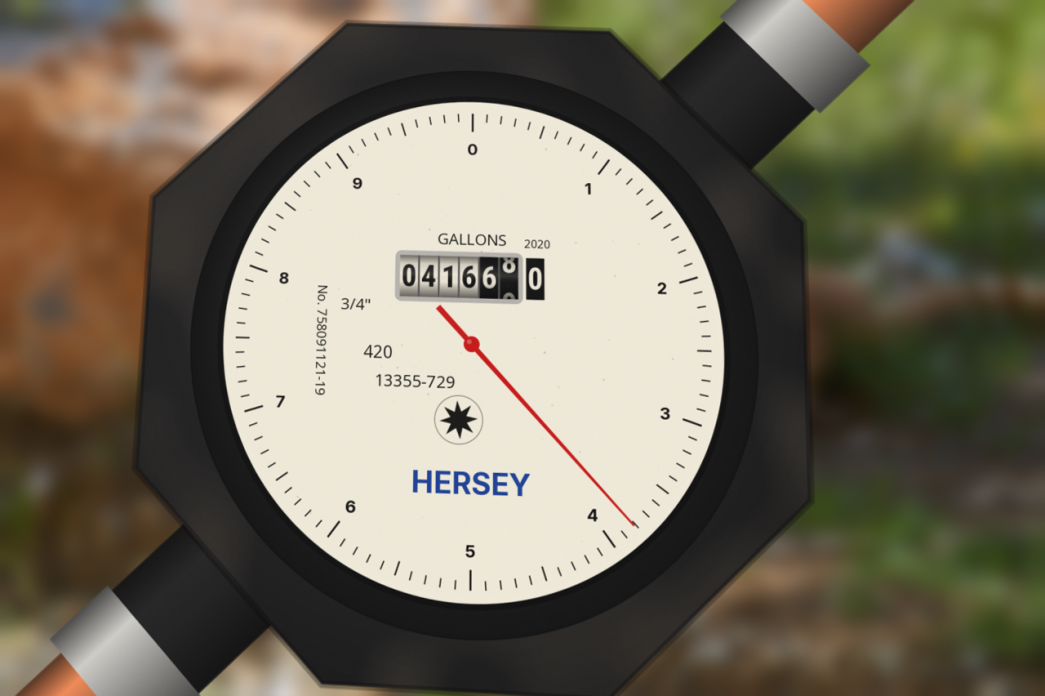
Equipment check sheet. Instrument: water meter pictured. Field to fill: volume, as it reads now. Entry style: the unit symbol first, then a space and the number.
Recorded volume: gal 416683.8
